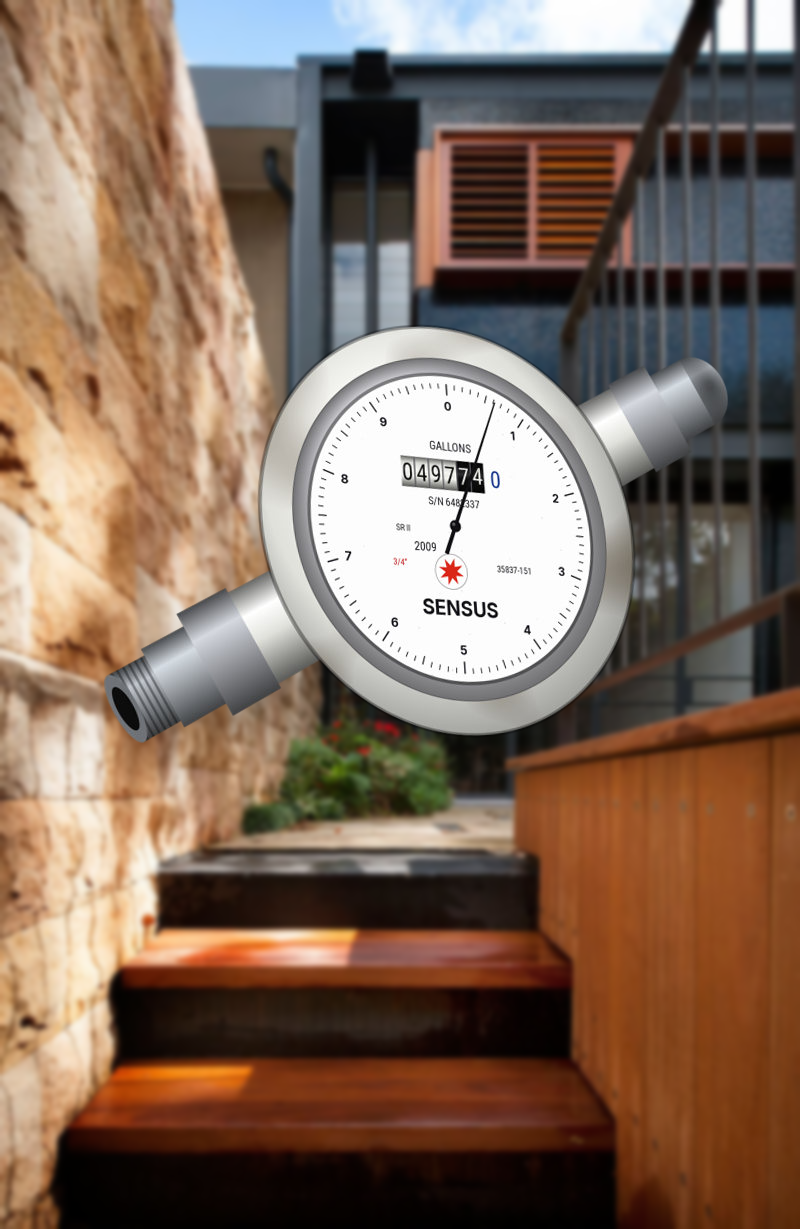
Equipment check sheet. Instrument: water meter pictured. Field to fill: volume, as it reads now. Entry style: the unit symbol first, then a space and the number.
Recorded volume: gal 497740.6
